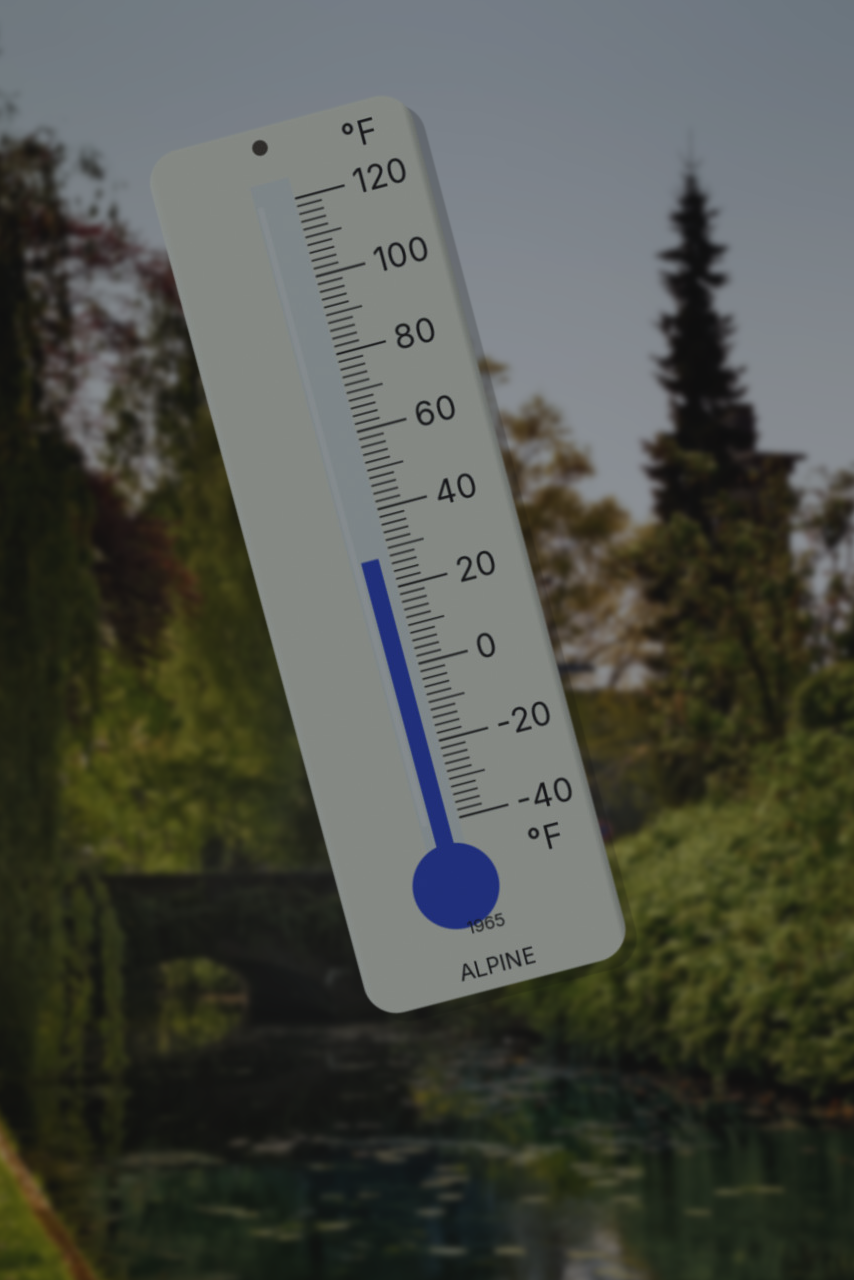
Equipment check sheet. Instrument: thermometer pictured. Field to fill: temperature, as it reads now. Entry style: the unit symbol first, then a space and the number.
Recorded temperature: °F 28
